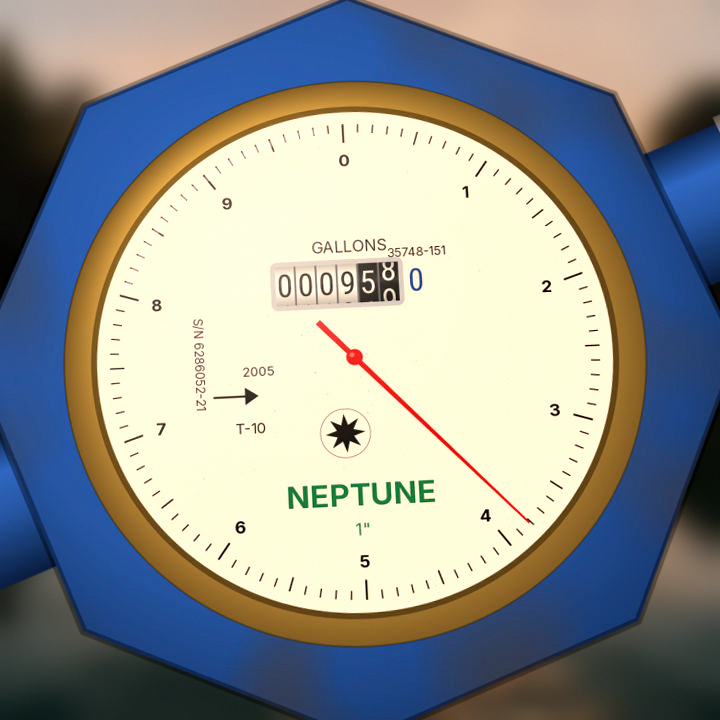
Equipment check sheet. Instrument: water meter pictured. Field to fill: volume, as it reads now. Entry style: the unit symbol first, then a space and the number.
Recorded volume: gal 9583.8
